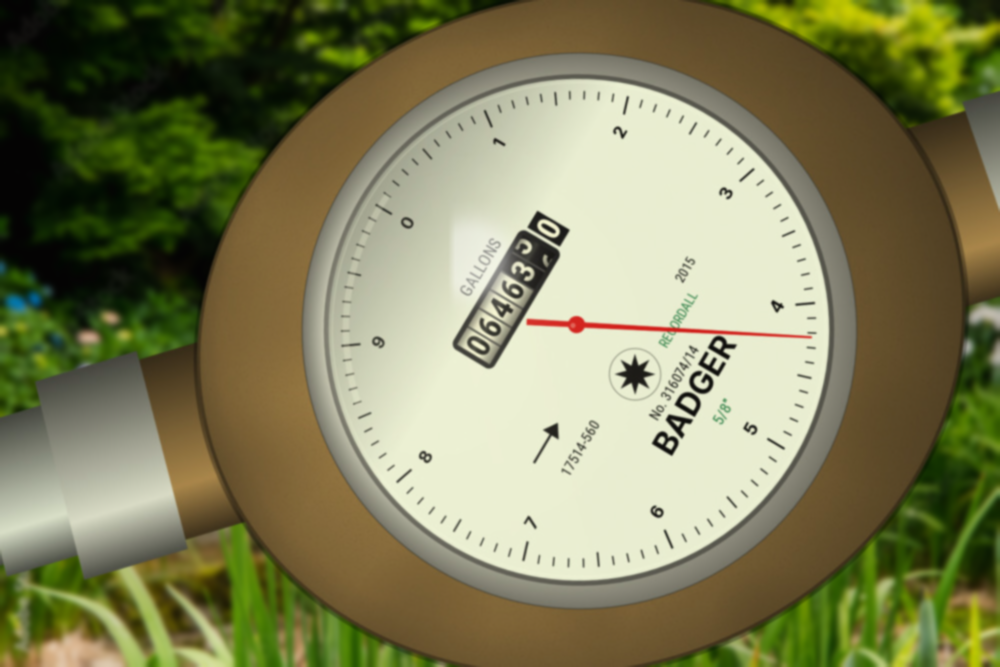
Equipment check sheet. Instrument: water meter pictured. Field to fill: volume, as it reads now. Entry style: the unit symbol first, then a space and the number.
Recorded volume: gal 646354.2
